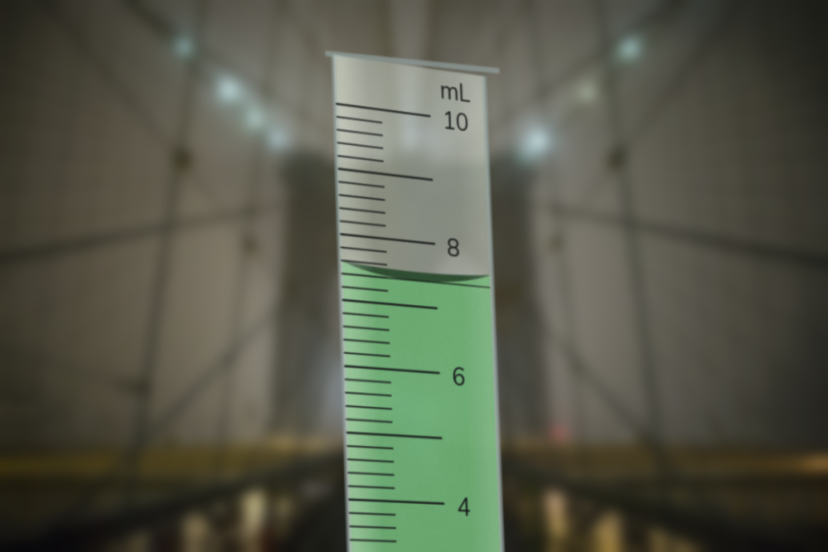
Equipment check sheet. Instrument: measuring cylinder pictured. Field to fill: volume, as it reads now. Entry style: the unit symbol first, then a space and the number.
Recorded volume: mL 7.4
